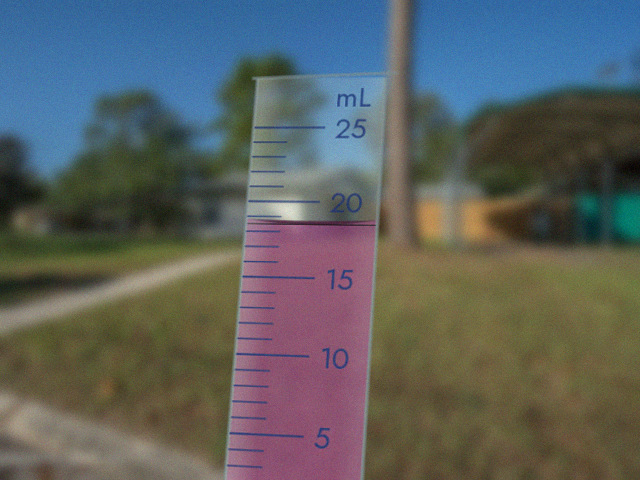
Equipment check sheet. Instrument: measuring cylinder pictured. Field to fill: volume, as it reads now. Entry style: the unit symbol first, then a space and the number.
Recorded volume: mL 18.5
